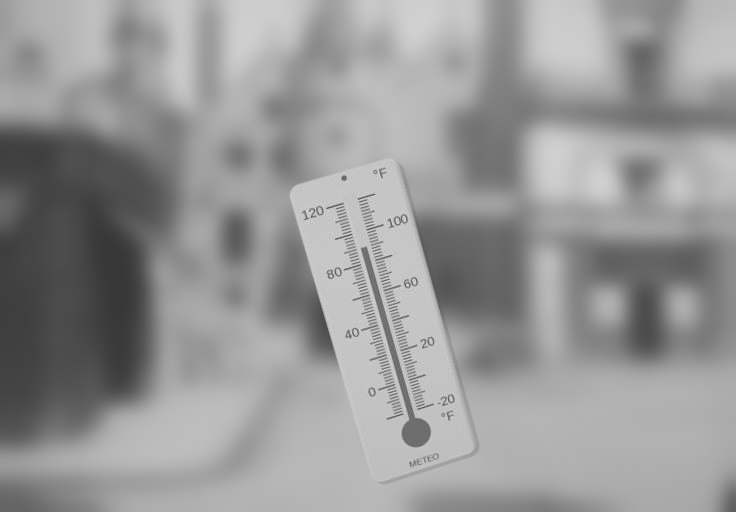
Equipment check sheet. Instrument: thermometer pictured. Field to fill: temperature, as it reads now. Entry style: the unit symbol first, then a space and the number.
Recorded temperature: °F 90
